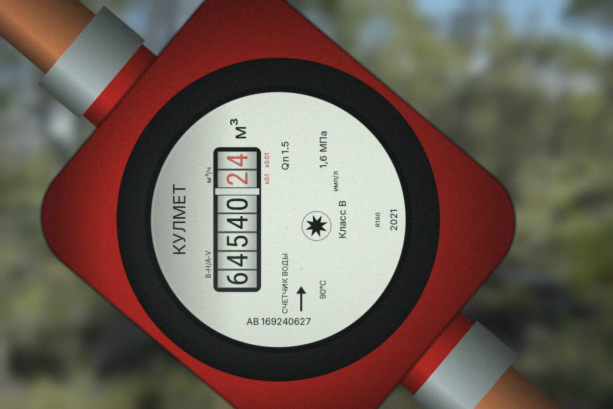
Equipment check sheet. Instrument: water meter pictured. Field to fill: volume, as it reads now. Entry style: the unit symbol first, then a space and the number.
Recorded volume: m³ 64540.24
